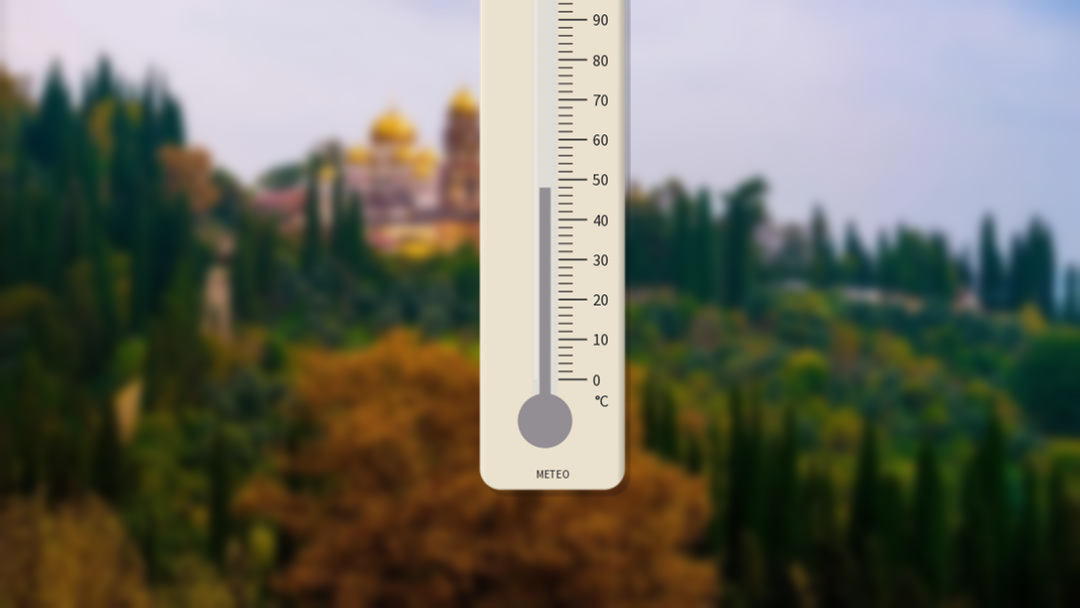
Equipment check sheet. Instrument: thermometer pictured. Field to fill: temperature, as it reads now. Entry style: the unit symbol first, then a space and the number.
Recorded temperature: °C 48
